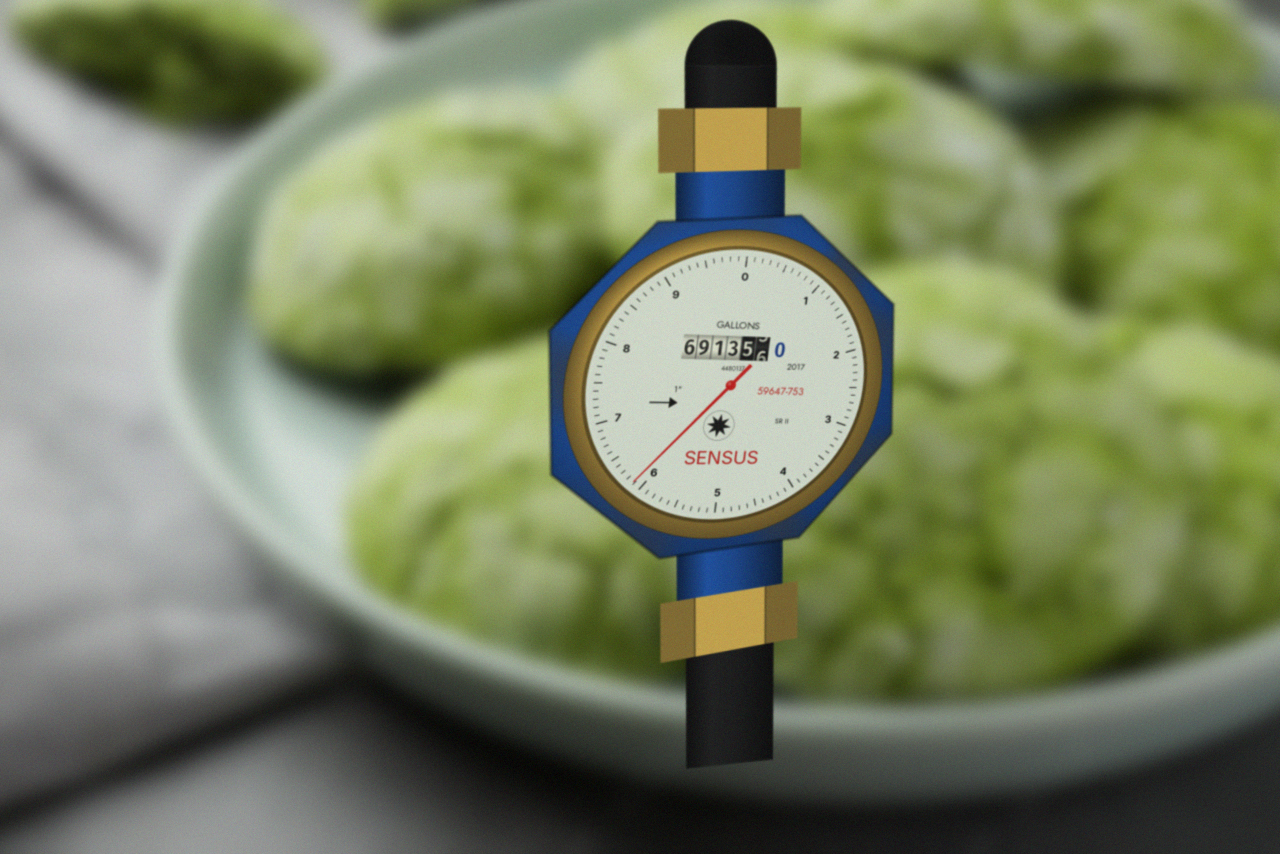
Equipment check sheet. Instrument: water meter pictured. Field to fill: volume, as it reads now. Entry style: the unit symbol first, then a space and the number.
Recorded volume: gal 6913556.1
